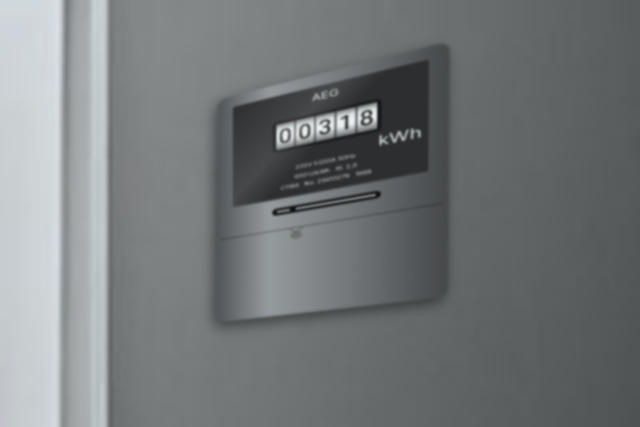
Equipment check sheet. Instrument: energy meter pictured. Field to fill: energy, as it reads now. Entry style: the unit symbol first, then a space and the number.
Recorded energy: kWh 318
